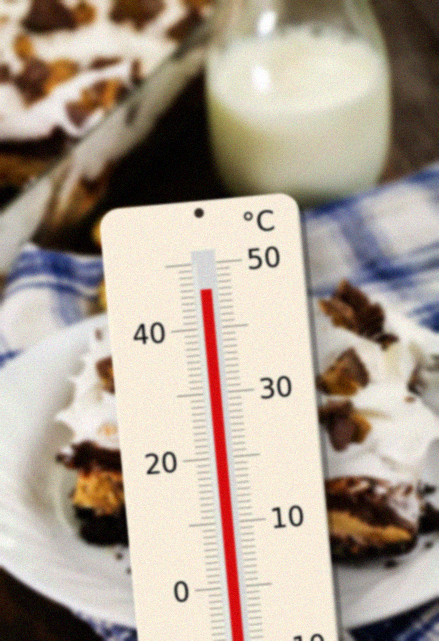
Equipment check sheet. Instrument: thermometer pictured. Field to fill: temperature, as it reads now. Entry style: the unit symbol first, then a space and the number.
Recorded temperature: °C 46
